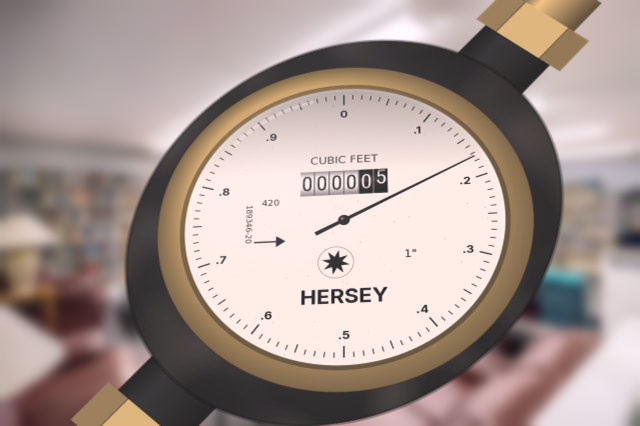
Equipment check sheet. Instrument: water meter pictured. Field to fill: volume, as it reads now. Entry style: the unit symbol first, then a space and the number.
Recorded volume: ft³ 5.17
